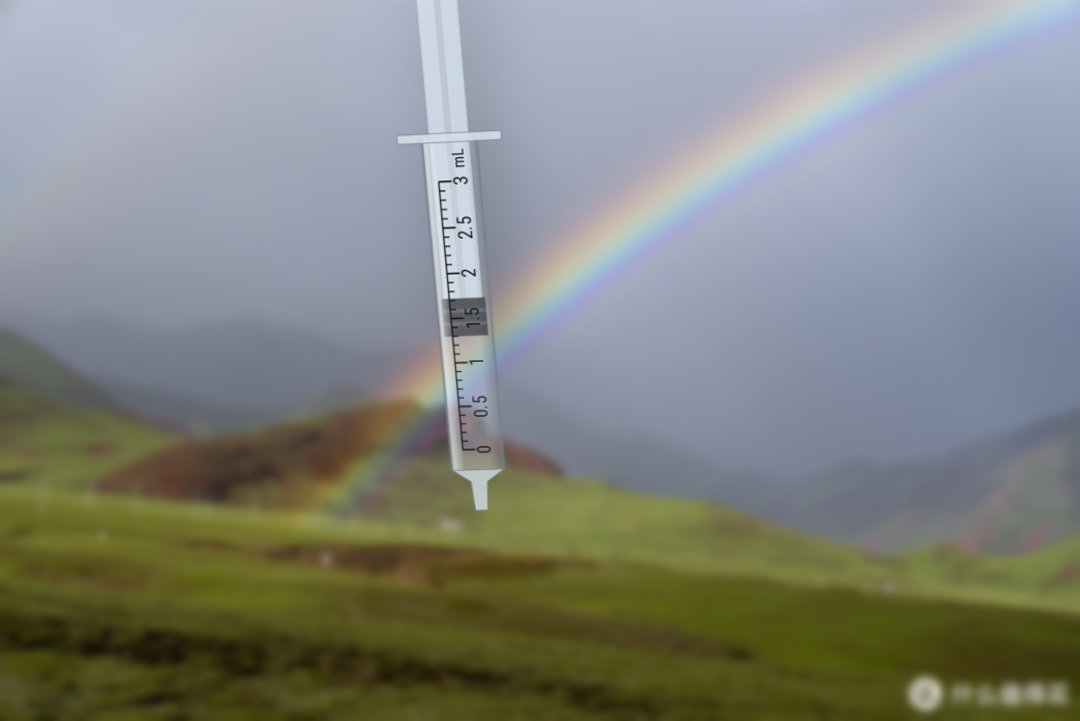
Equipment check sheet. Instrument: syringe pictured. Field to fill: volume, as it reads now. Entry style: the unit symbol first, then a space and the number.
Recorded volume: mL 1.3
